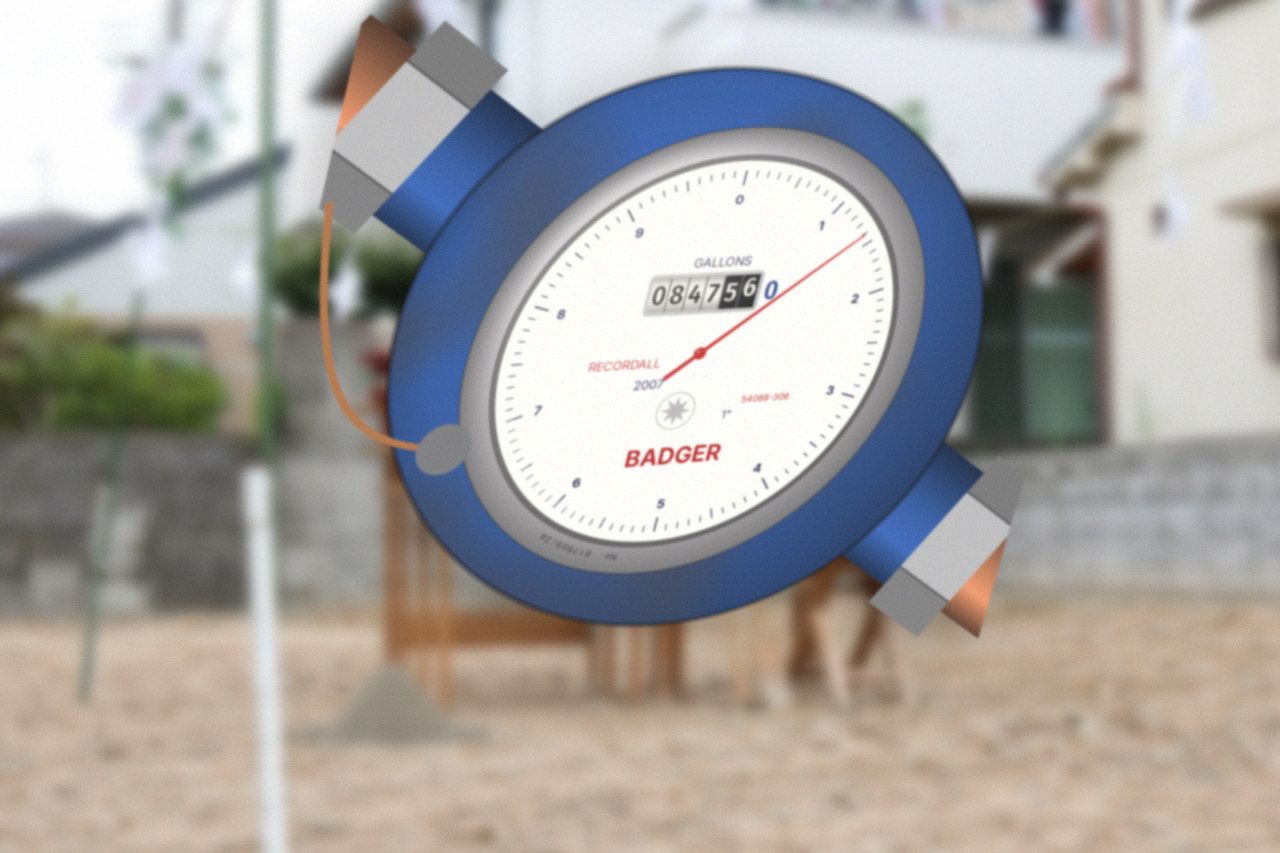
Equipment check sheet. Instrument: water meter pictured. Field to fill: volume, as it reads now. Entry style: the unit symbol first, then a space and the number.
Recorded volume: gal 847561.4
